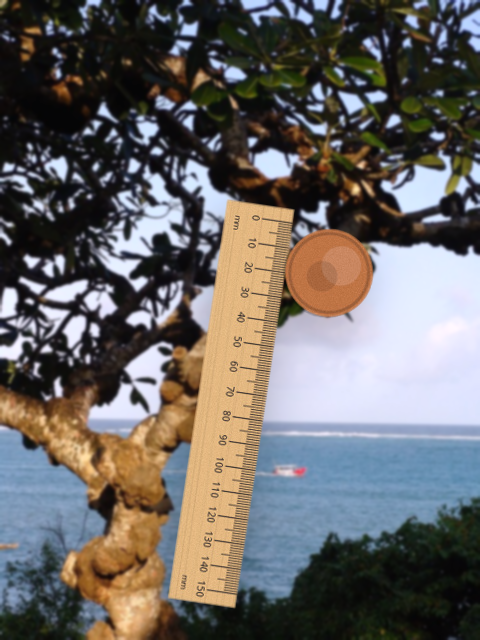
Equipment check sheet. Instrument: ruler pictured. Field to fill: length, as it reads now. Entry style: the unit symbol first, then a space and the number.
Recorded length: mm 35
